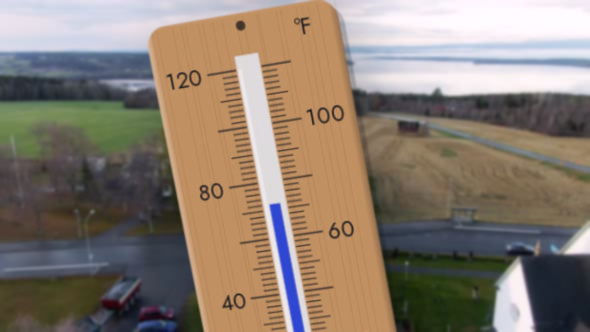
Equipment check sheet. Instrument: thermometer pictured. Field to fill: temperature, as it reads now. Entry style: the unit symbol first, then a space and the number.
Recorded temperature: °F 72
